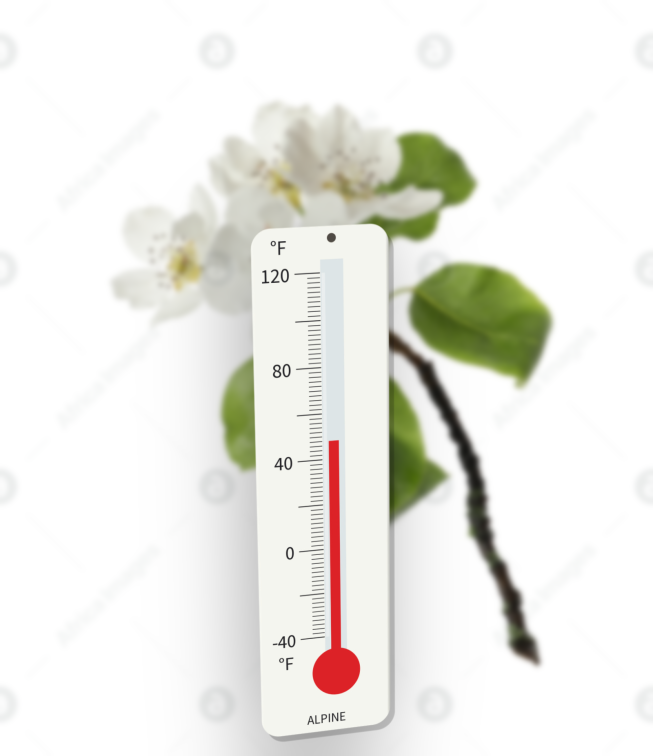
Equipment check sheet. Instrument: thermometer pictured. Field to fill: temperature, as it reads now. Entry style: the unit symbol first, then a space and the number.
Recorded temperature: °F 48
